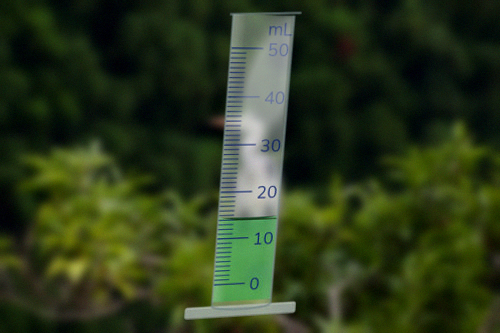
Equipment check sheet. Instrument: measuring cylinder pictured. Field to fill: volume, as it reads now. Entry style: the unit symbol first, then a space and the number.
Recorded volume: mL 14
